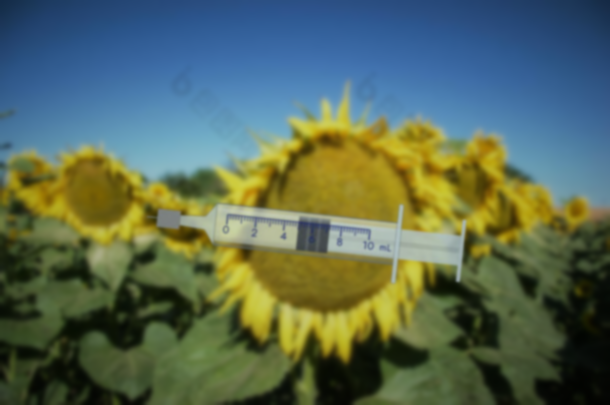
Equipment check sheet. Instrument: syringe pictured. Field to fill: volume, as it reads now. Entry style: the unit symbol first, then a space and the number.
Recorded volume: mL 5
